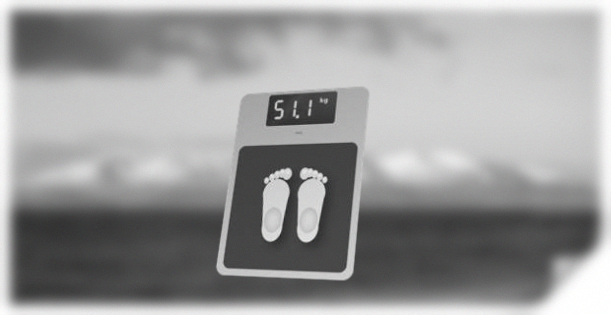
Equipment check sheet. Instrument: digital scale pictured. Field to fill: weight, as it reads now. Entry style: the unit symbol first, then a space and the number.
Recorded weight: kg 51.1
